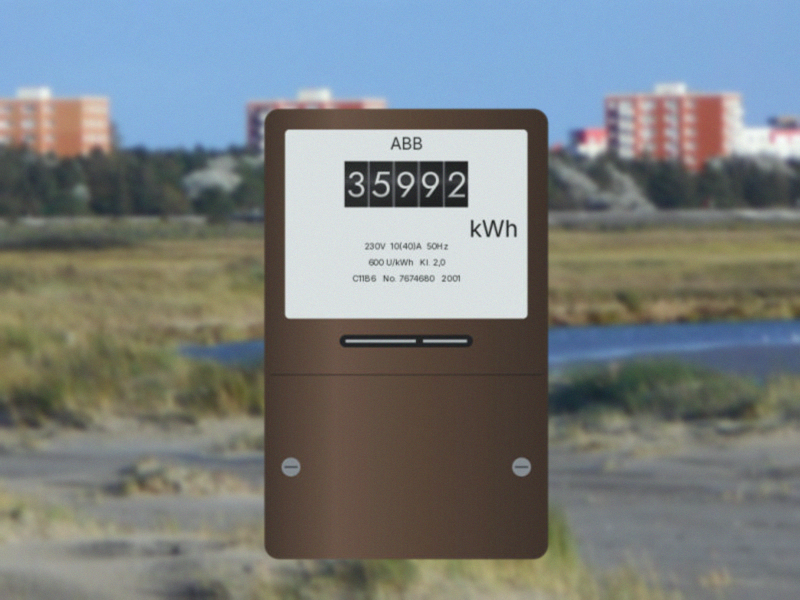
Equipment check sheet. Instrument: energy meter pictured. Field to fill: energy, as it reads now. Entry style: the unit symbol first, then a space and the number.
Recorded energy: kWh 35992
